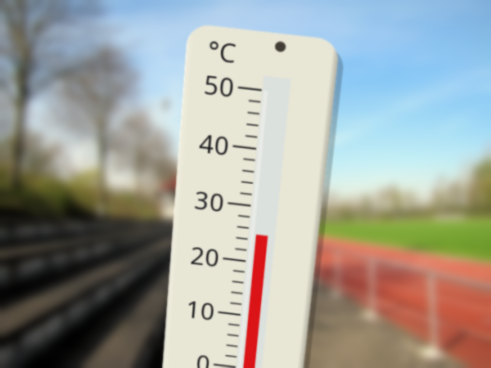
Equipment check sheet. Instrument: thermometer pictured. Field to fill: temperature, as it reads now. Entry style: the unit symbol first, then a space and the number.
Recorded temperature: °C 25
